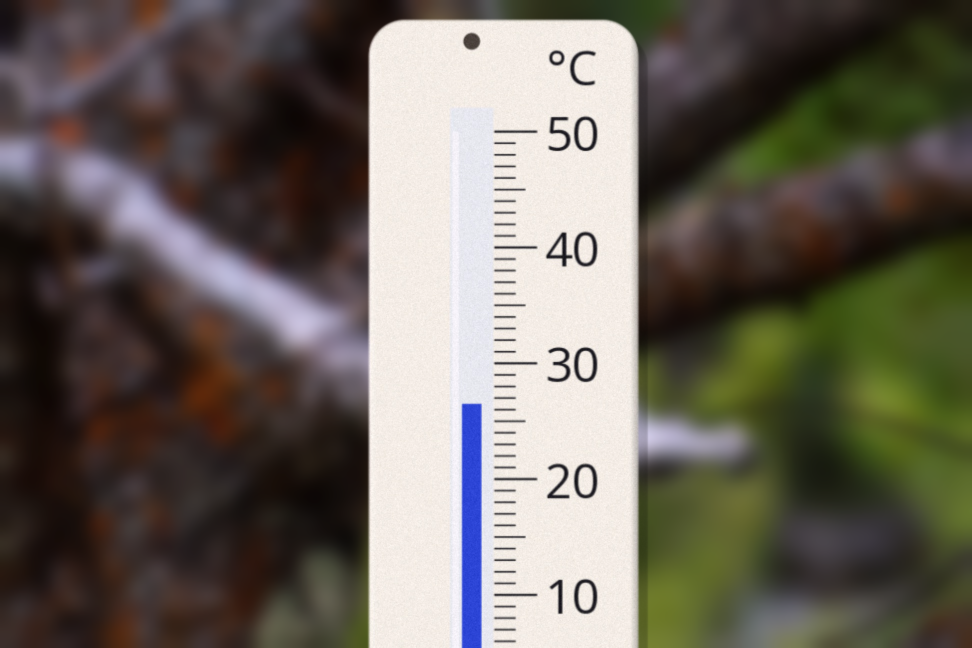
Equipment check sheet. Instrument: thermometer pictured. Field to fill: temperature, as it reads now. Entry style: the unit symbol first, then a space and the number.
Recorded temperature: °C 26.5
